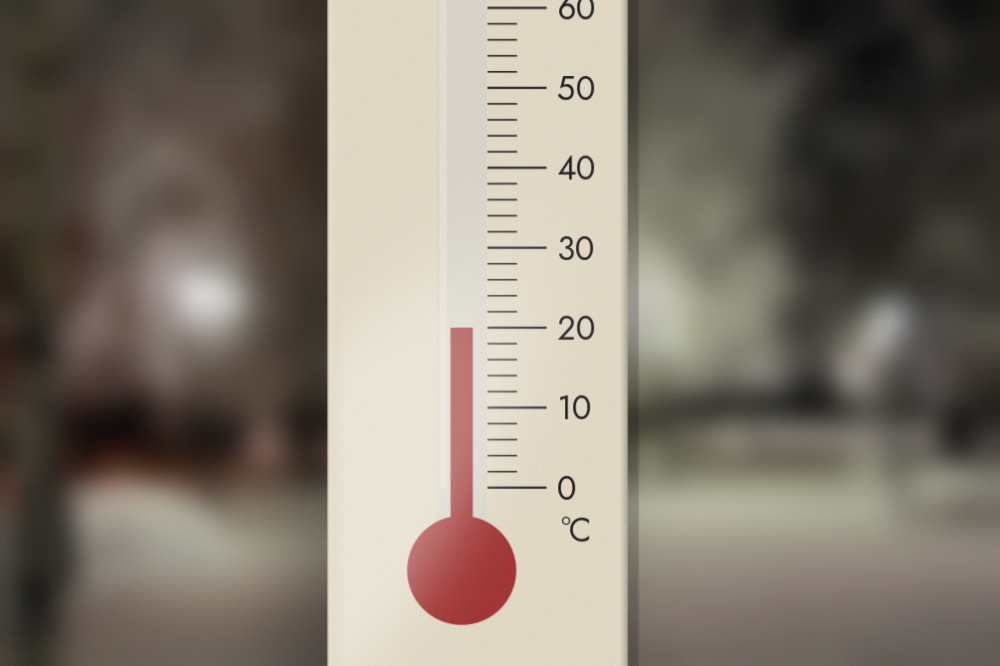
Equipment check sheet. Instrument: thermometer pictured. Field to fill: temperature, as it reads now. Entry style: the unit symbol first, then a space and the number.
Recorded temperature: °C 20
